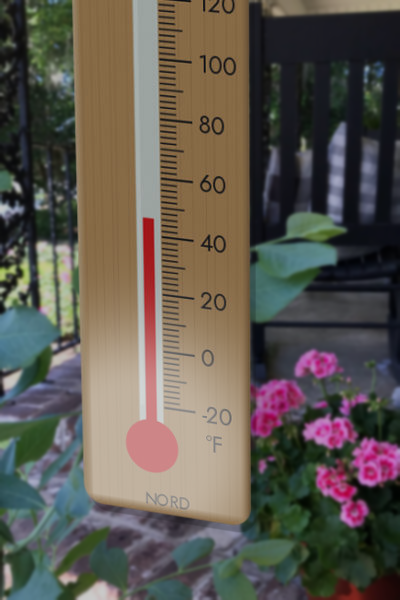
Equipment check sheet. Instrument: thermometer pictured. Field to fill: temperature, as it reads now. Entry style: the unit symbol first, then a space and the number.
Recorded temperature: °F 46
